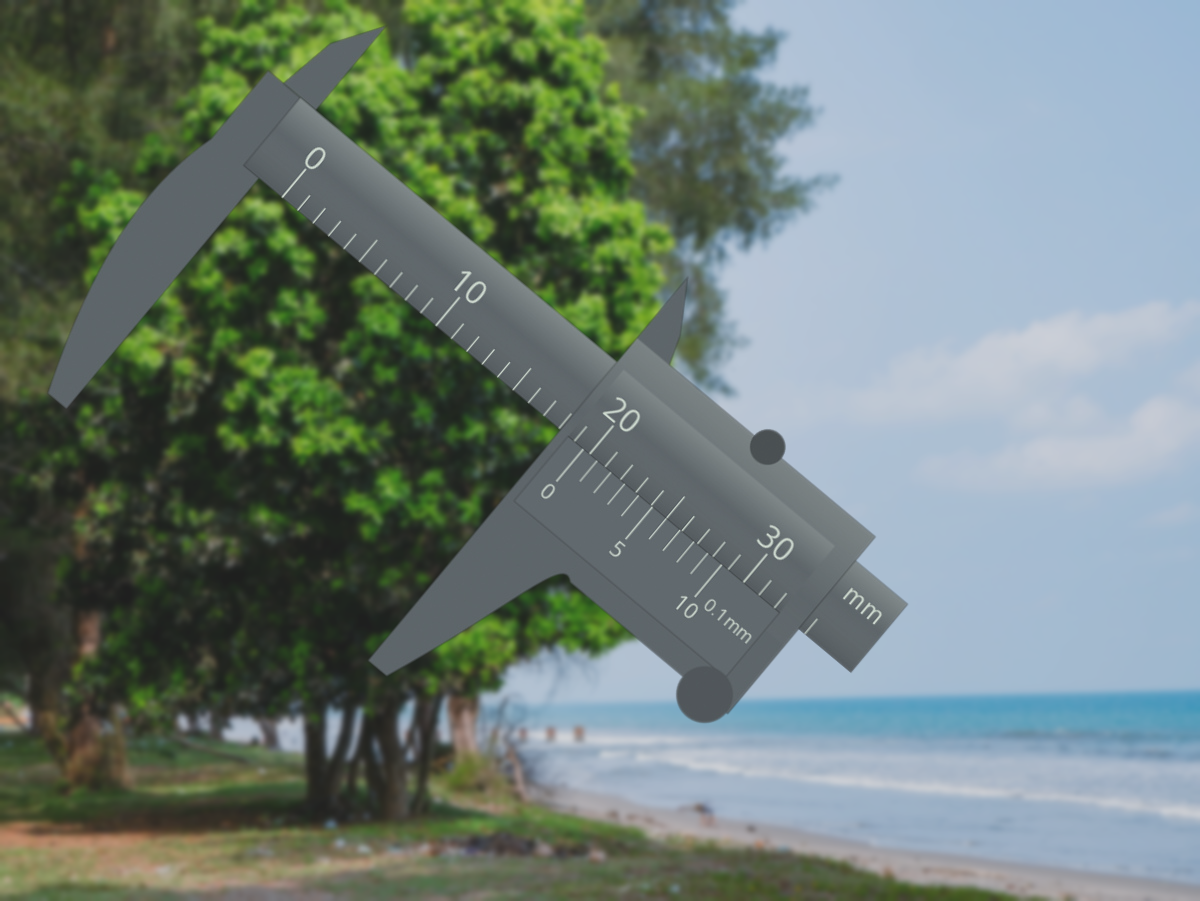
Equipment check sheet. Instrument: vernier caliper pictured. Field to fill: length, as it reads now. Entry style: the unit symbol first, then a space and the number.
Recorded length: mm 19.6
